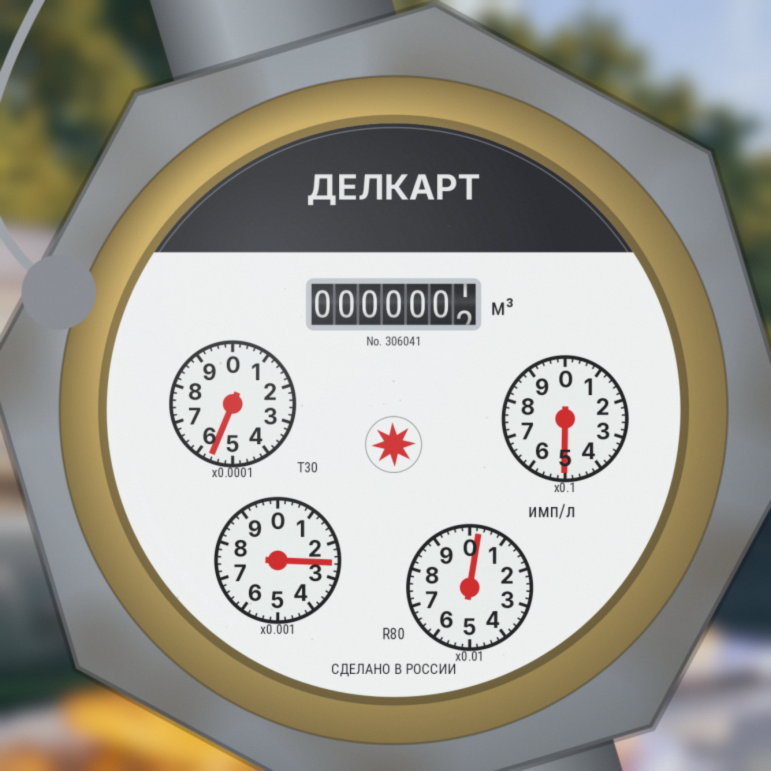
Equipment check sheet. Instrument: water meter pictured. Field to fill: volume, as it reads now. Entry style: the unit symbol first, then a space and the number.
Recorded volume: m³ 1.5025
